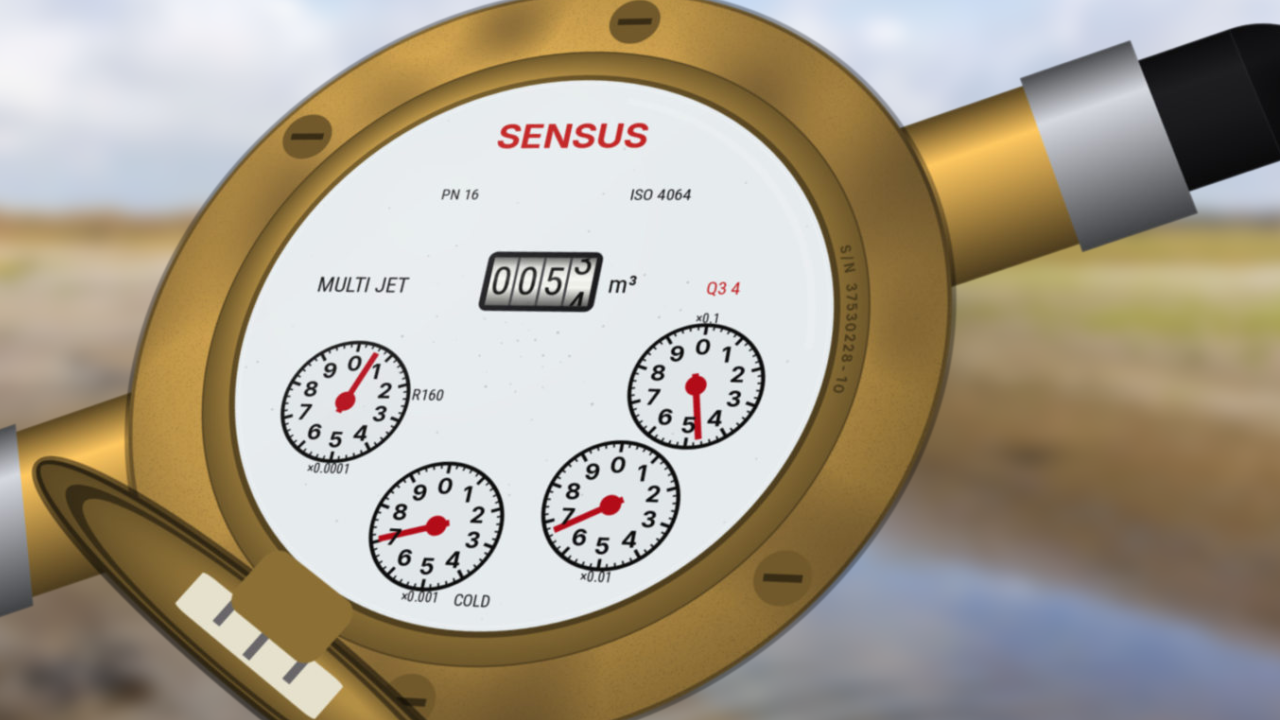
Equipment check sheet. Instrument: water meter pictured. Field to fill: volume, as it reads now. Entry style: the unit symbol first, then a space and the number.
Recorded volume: m³ 53.4670
